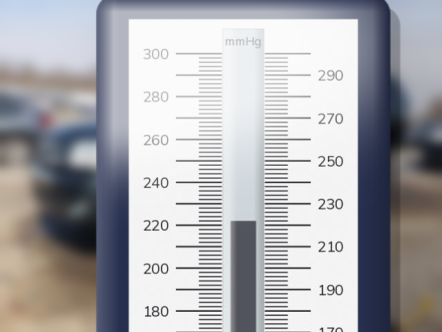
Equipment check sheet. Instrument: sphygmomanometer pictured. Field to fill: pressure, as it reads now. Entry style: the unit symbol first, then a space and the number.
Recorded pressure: mmHg 222
